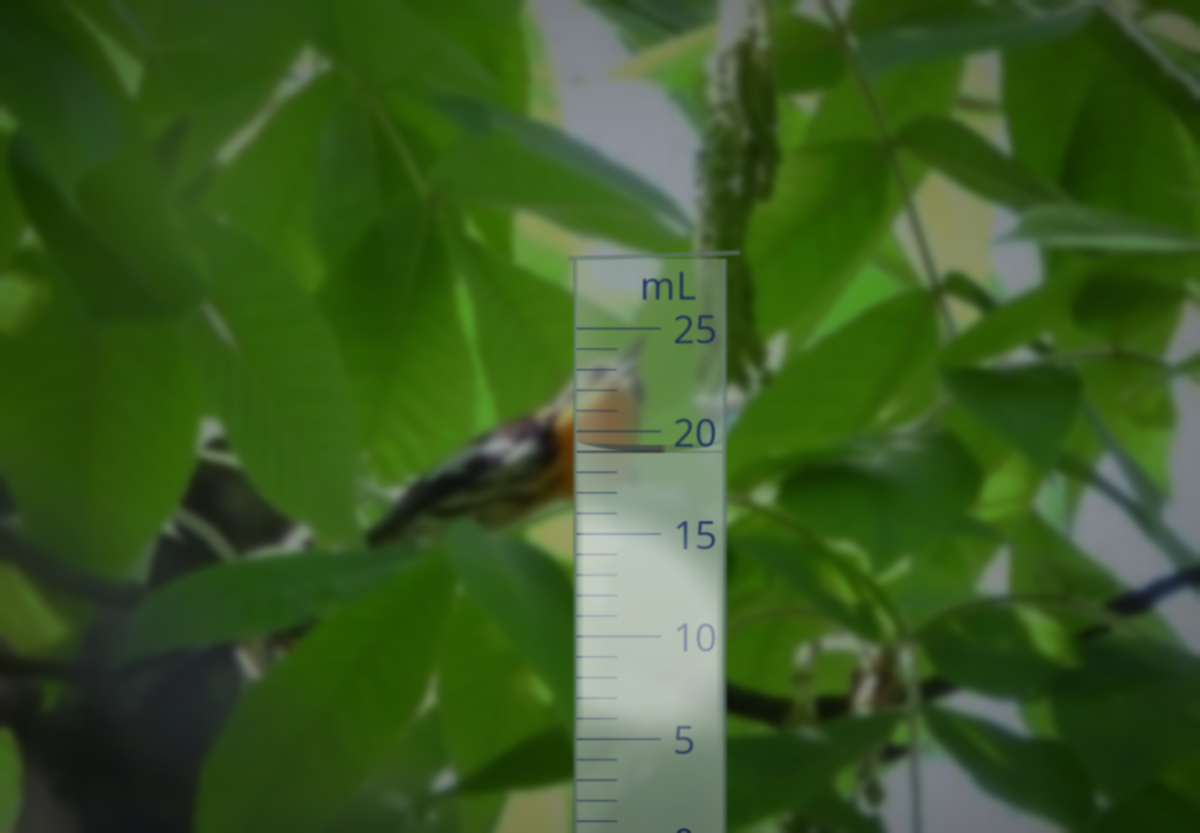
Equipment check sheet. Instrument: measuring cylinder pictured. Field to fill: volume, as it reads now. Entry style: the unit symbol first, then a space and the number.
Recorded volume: mL 19
